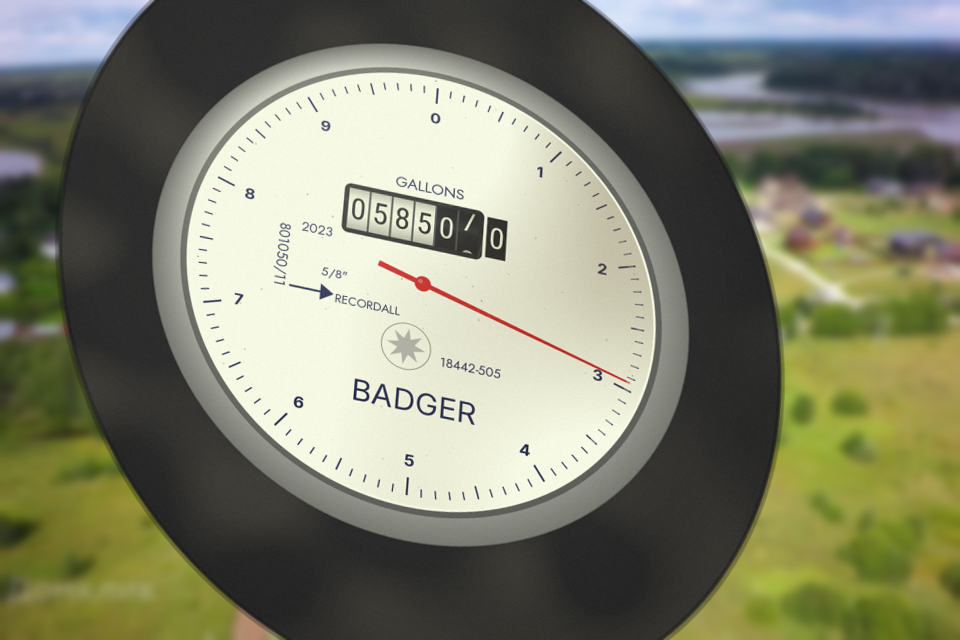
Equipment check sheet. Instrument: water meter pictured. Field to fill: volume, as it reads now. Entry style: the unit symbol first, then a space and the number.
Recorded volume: gal 585072.9
